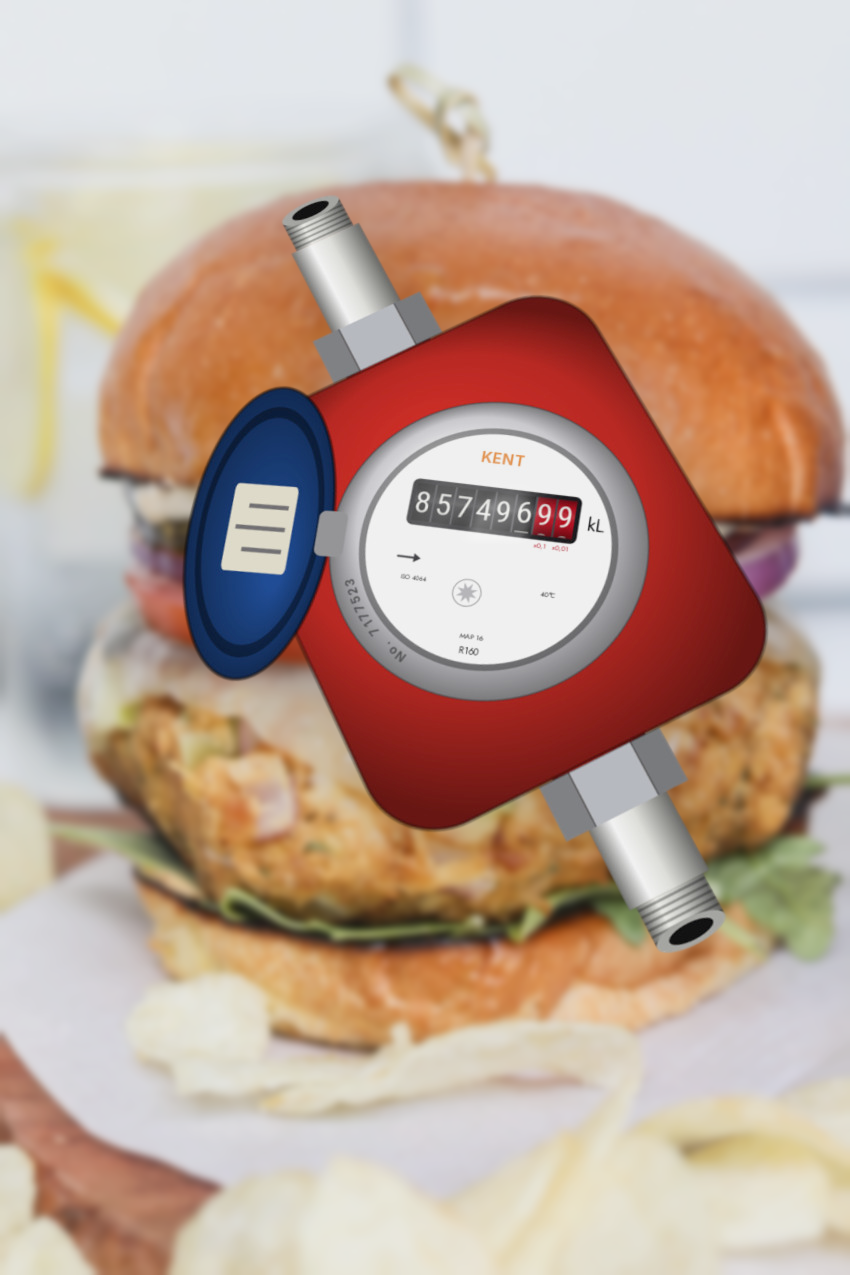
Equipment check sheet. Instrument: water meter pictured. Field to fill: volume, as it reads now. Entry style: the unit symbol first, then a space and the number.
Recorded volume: kL 857496.99
